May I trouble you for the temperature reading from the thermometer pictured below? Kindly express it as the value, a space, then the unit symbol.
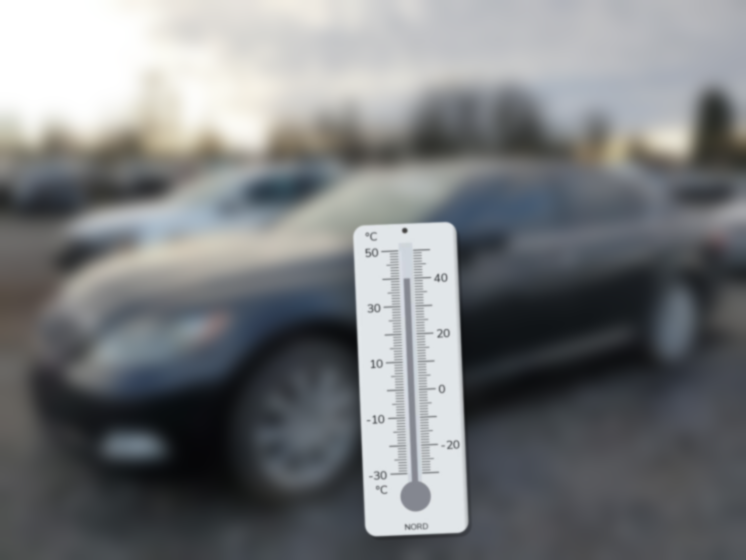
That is 40 °C
